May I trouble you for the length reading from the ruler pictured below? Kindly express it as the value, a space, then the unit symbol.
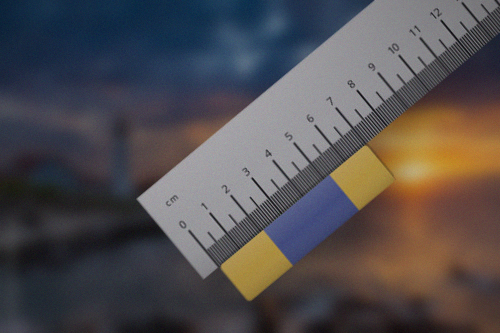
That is 7 cm
